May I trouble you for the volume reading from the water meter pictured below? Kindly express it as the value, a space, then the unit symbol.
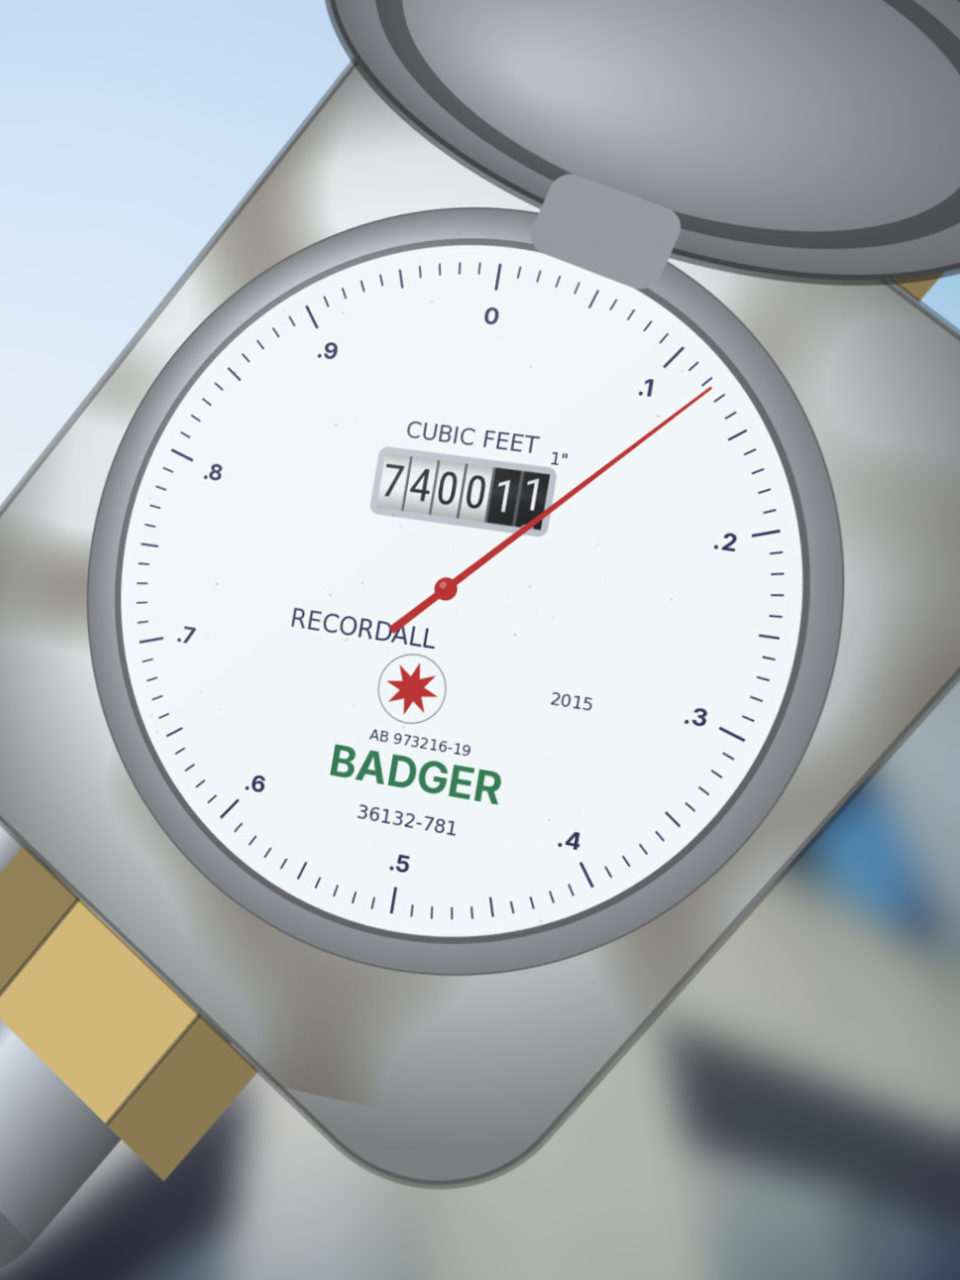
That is 740011.12 ft³
